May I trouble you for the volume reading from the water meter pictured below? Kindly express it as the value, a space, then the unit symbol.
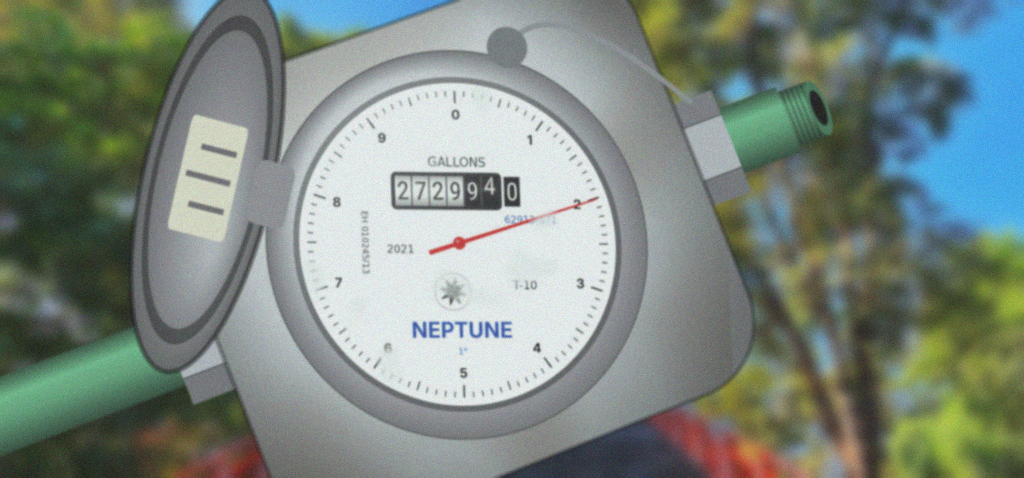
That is 2729942.0 gal
